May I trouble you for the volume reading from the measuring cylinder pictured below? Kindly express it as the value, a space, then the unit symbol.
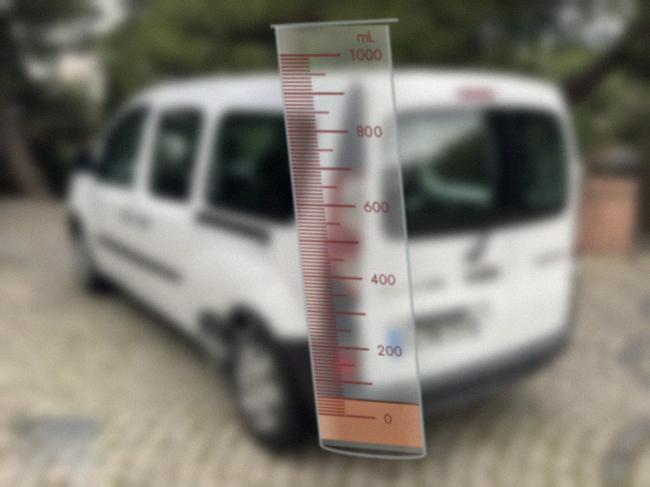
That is 50 mL
